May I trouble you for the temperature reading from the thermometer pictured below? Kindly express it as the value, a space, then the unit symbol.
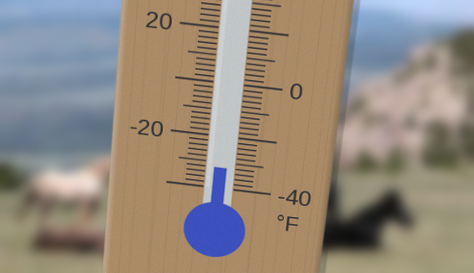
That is -32 °F
